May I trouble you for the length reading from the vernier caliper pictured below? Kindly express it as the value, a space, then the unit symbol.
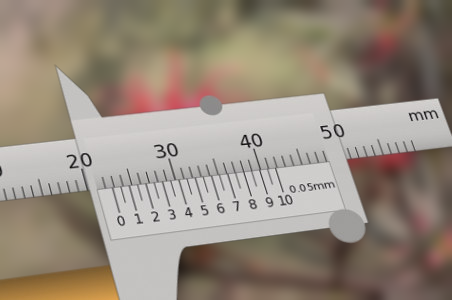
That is 22.8 mm
